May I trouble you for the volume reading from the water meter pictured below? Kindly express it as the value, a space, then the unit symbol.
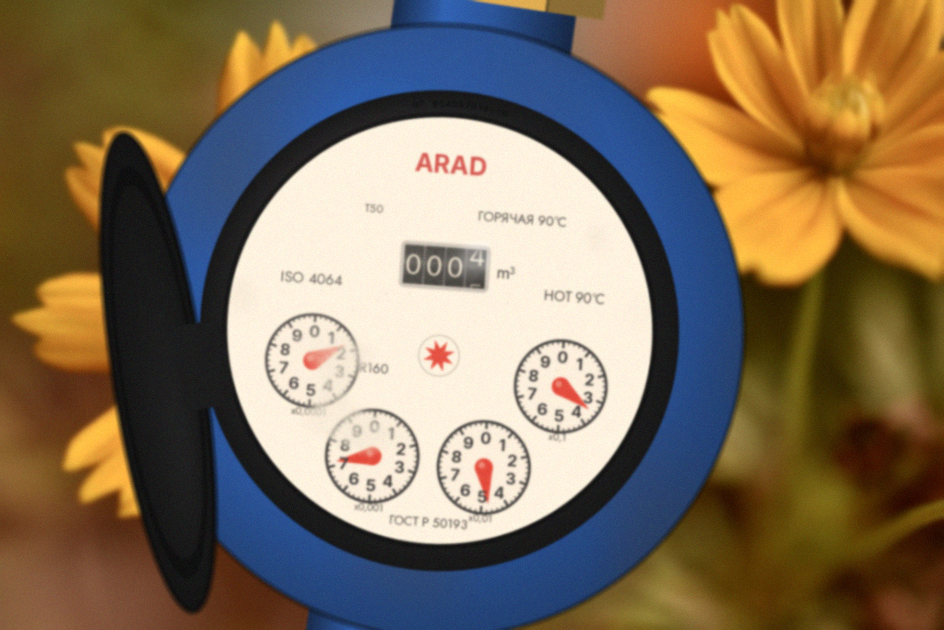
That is 4.3471 m³
